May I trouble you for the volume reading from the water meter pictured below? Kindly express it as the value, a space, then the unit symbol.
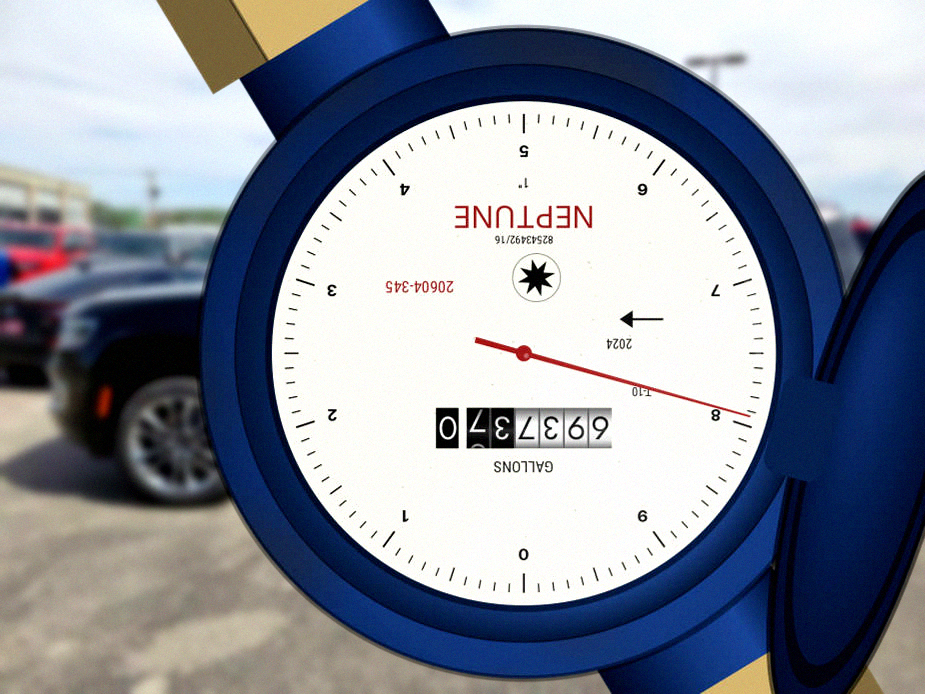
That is 6937367.9 gal
